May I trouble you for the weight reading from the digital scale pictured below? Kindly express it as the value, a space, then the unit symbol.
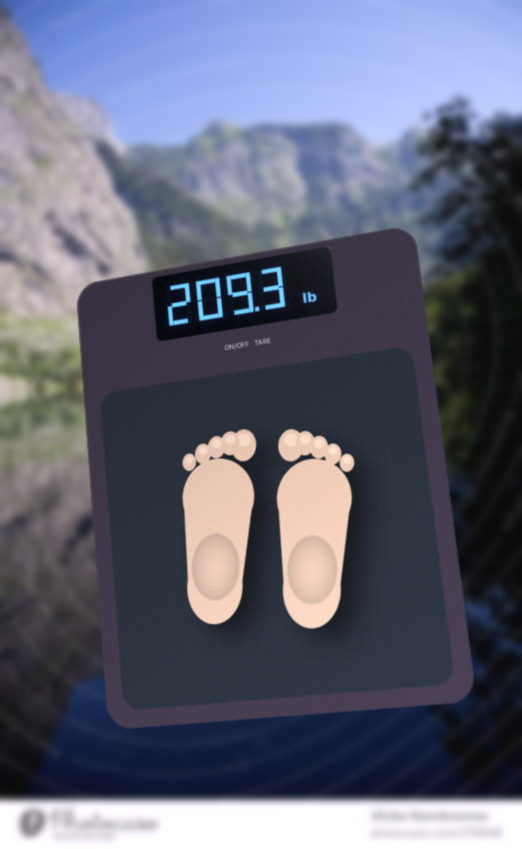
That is 209.3 lb
